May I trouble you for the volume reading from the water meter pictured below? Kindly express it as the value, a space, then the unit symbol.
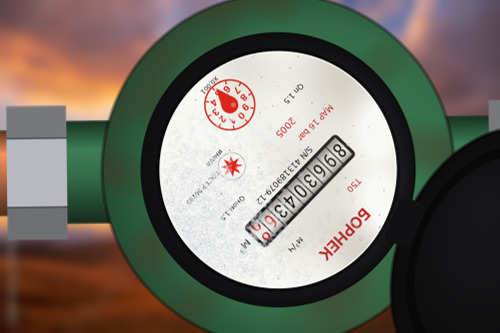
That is 8963043.685 m³
